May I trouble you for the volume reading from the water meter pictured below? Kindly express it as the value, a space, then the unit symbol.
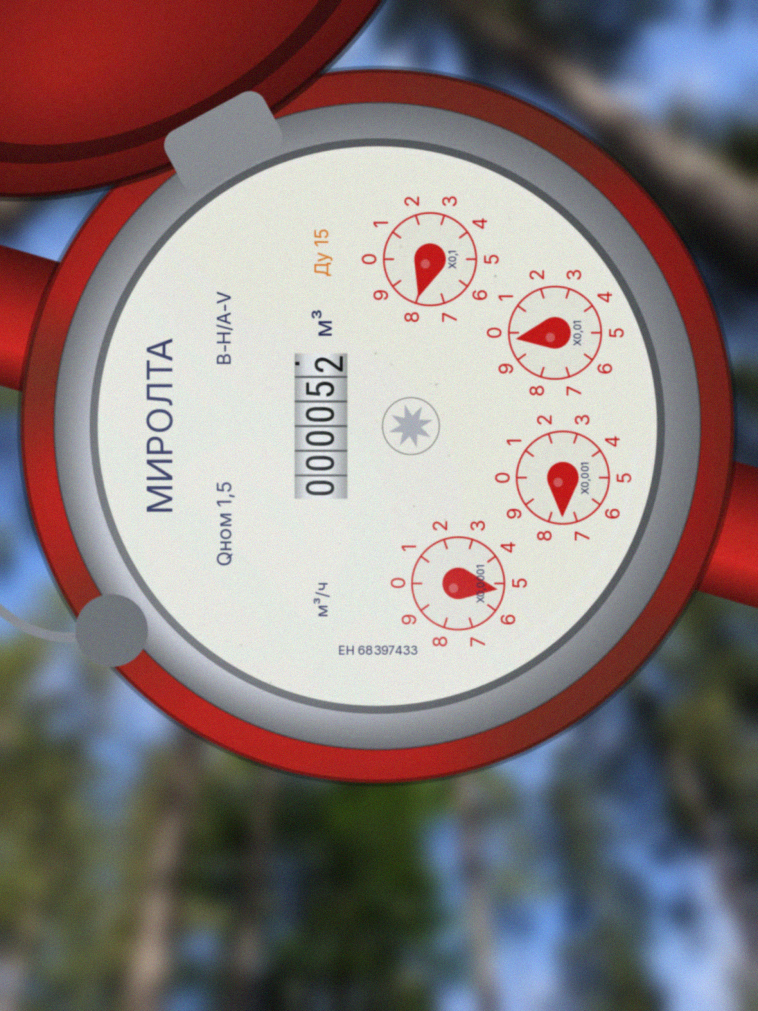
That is 51.7975 m³
